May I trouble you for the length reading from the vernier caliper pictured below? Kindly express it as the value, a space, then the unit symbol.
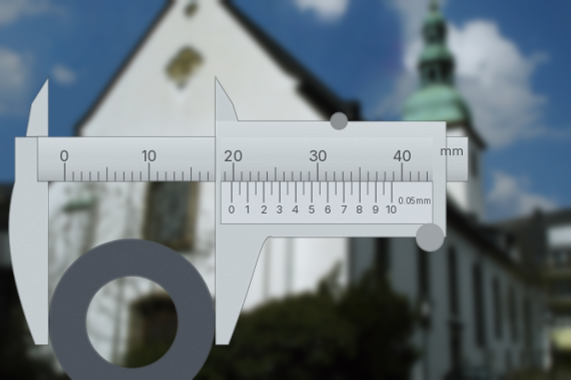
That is 19.8 mm
